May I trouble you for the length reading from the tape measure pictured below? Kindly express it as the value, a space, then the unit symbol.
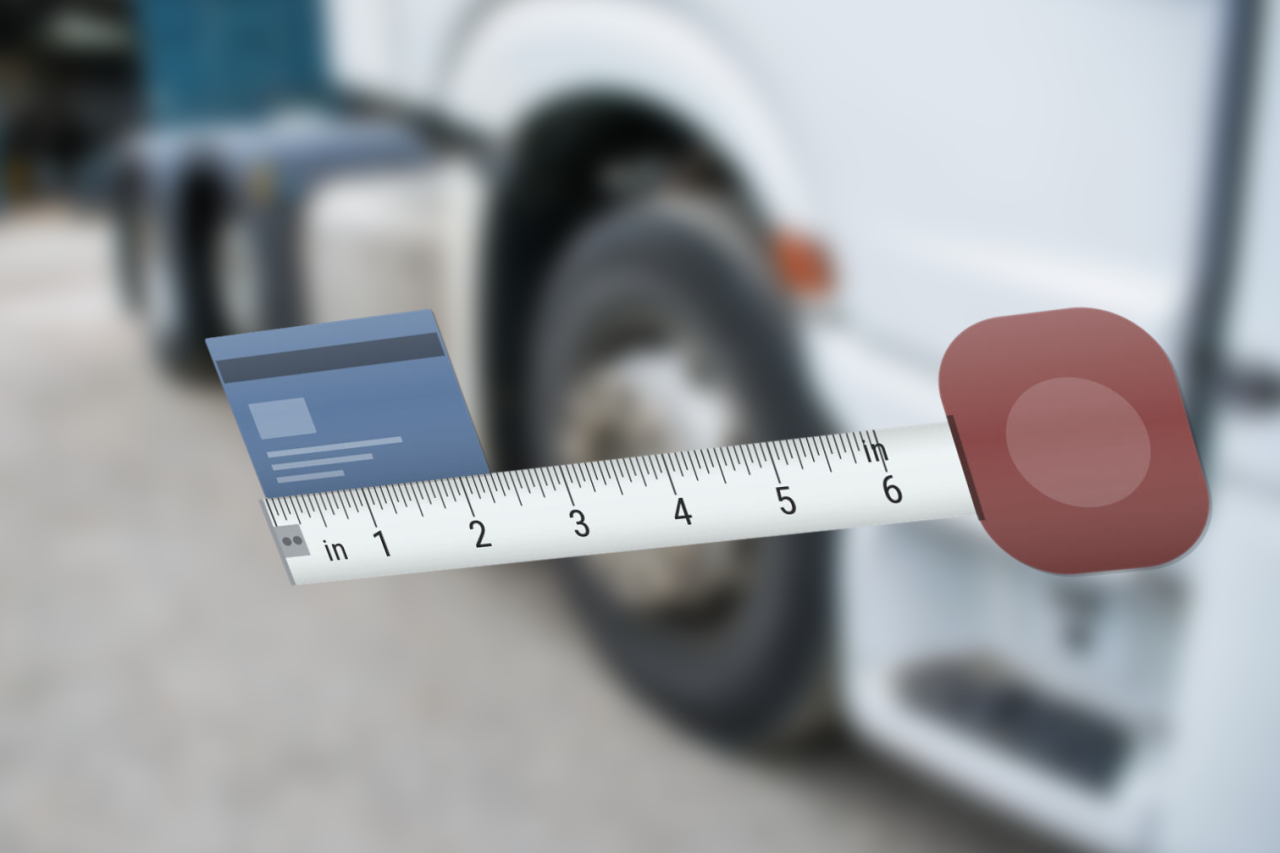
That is 2.3125 in
